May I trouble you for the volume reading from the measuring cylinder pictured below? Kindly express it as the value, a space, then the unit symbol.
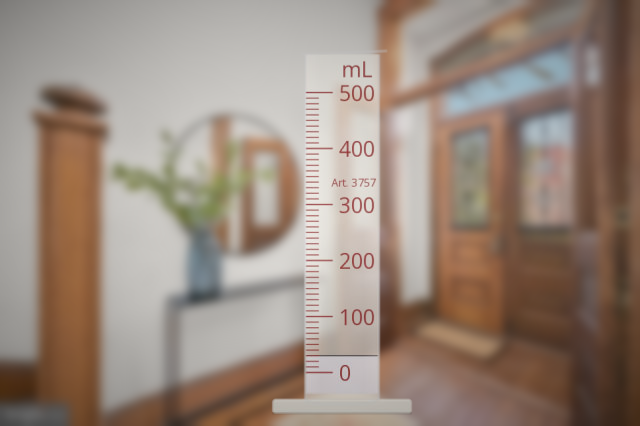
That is 30 mL
